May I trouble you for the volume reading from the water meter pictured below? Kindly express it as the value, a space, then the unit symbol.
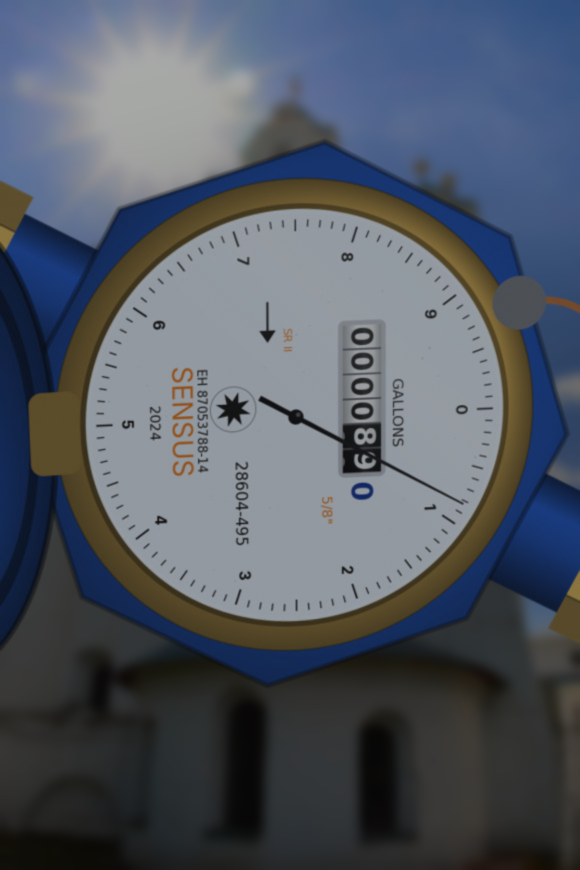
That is 890.8 gal
